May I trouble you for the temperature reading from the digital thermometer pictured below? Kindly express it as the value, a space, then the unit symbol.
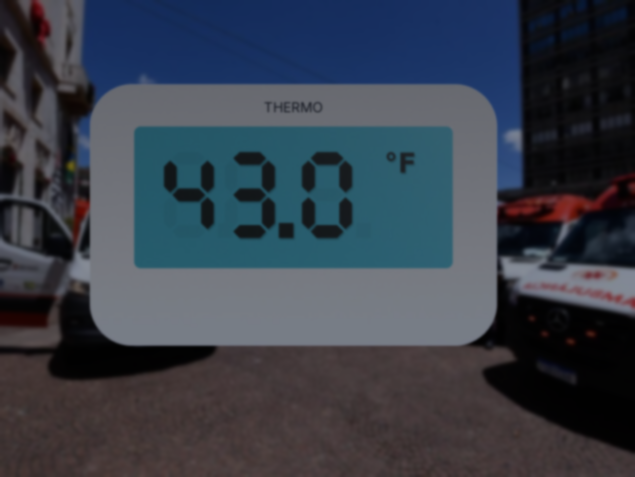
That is 43.0 °F
